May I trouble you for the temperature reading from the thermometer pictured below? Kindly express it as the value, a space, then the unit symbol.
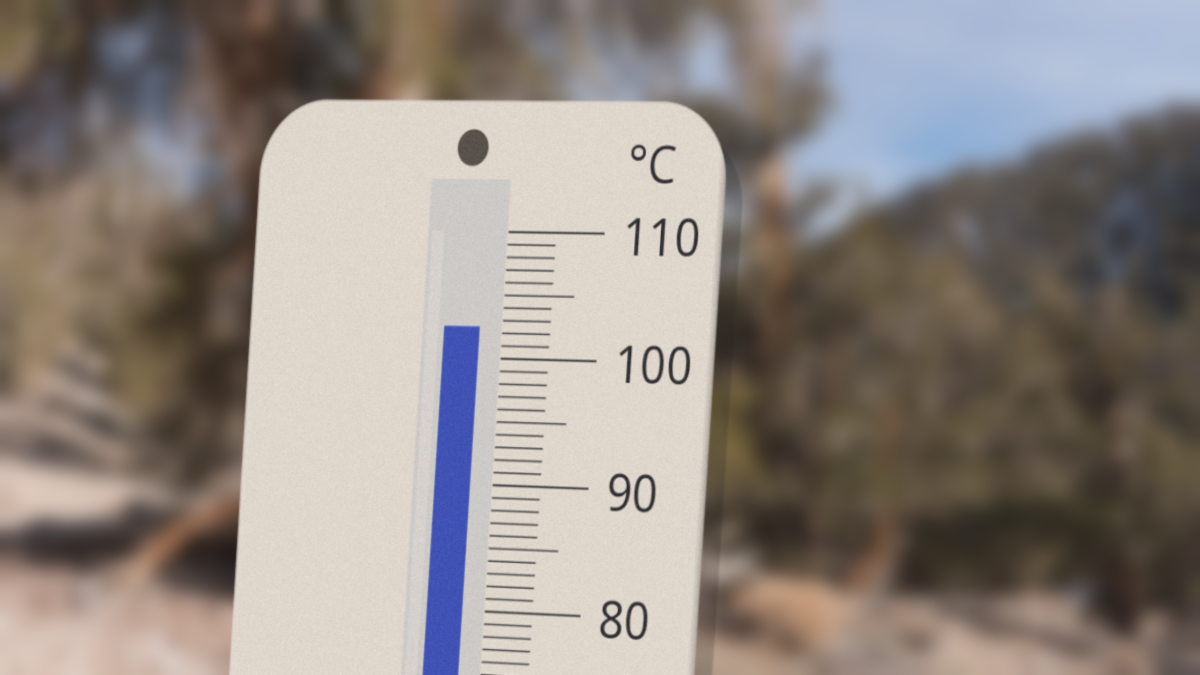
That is 102.5 °C
